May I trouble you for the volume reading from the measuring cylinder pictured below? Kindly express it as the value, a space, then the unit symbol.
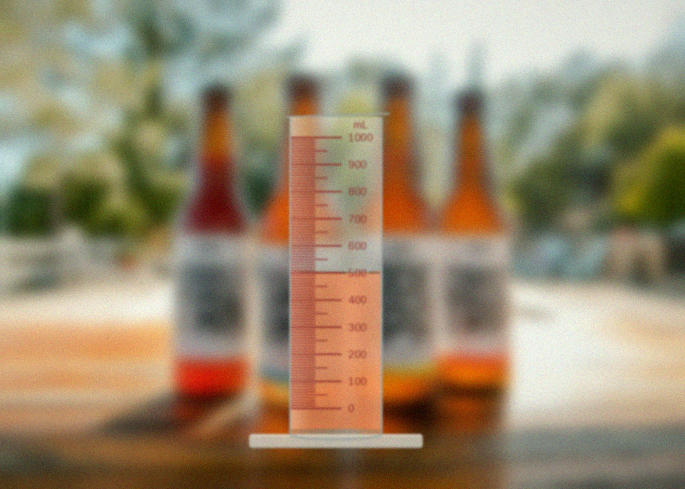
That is 500 mL
